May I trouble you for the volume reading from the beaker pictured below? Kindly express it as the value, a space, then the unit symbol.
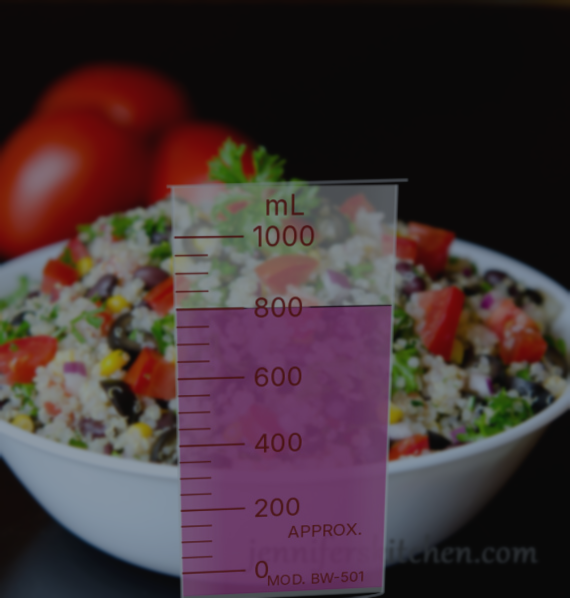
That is 800 mL
